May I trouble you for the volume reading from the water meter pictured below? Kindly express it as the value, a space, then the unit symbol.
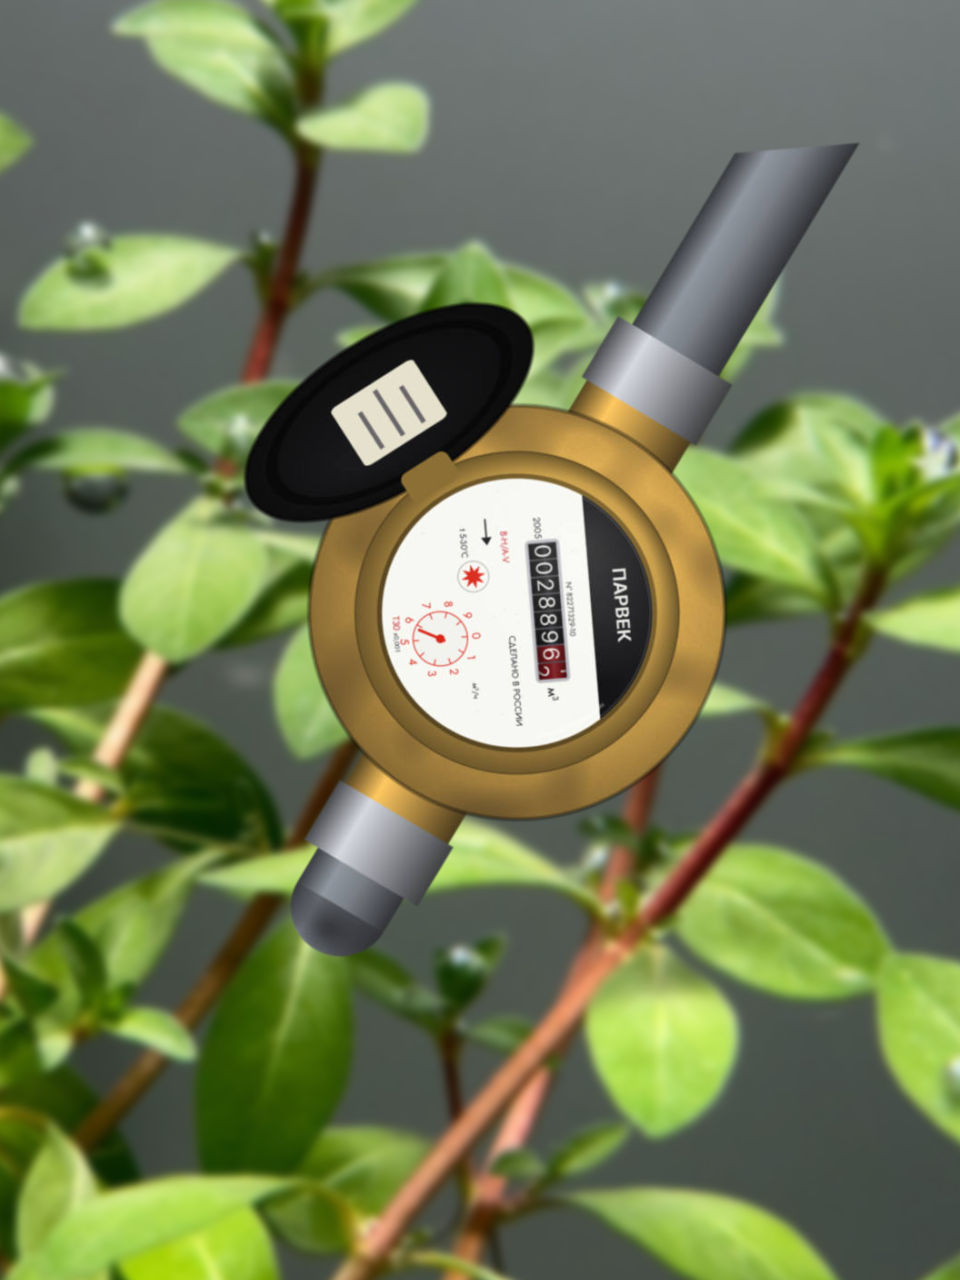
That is 2889.615 m³
